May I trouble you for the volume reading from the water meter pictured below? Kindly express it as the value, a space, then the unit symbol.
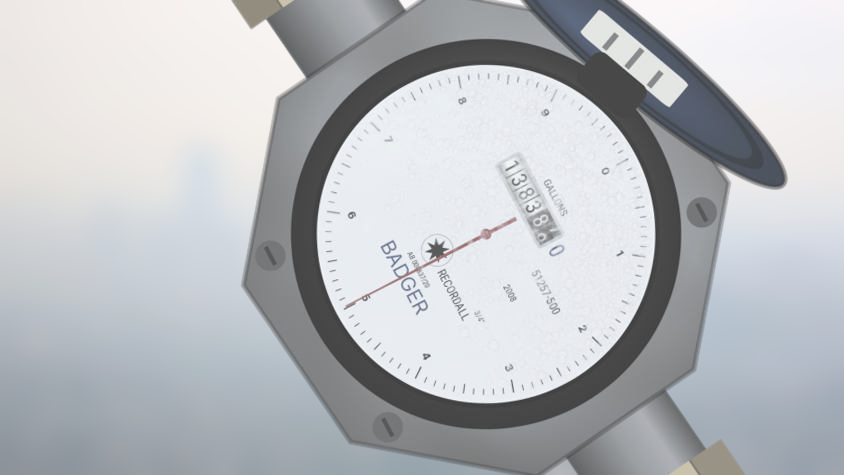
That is 1383875.0 gal
